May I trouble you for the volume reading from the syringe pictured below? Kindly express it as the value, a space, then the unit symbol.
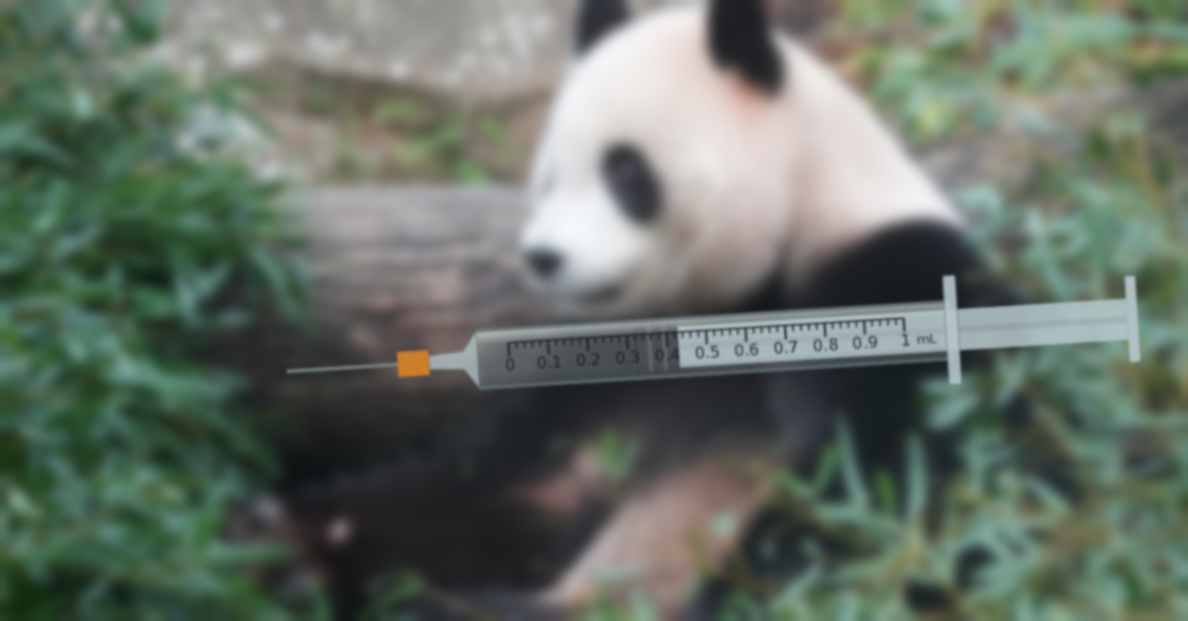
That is 0.32 mL
